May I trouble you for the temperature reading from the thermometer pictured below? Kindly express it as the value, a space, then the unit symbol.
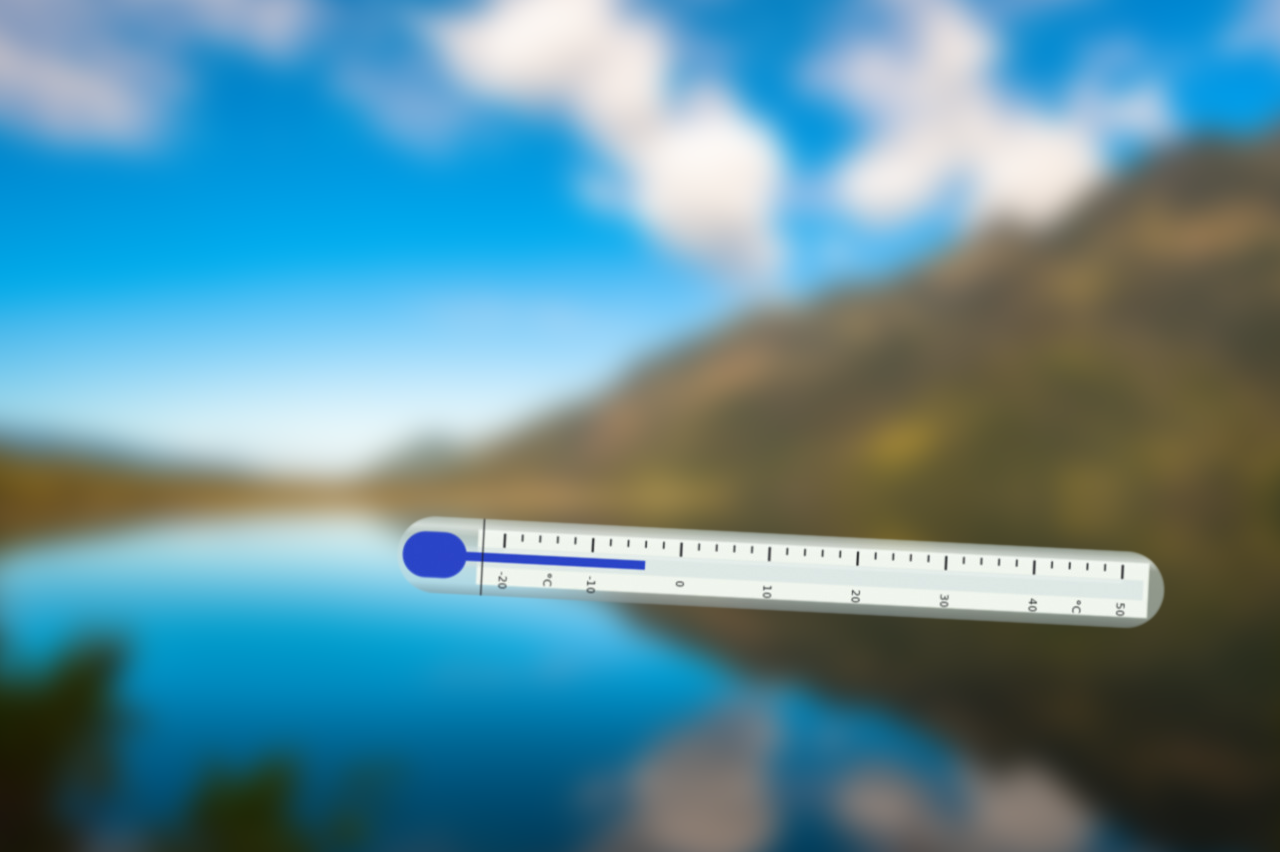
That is -4 °C
